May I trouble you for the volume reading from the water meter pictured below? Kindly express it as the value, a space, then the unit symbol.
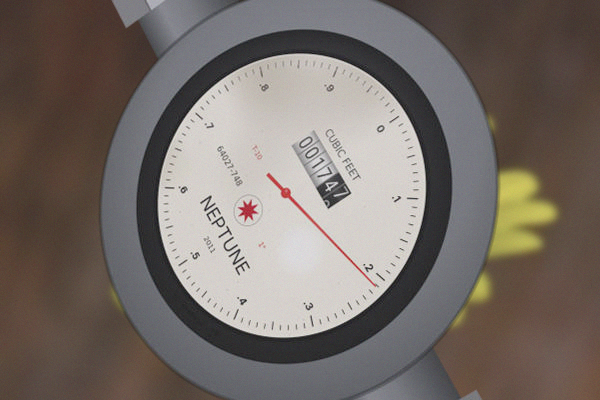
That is 1747.21 ft³
